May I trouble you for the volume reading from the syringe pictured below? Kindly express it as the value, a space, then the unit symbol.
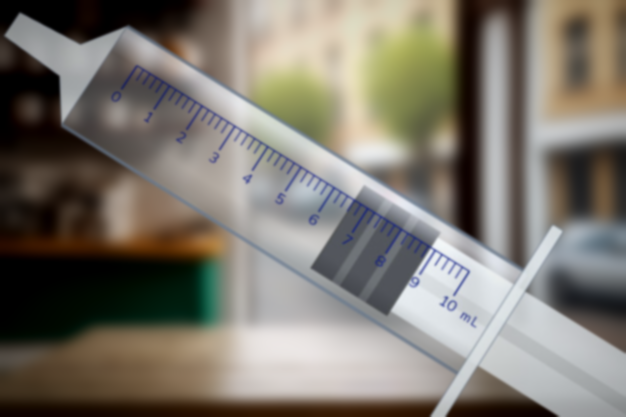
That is 6.6 mL
